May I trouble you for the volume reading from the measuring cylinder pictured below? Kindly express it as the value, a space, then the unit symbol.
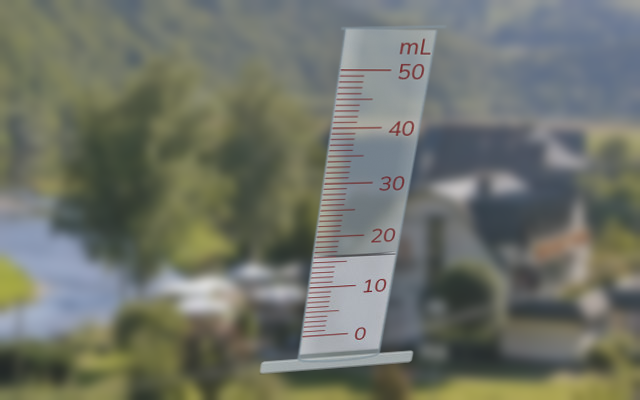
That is 16 mL
